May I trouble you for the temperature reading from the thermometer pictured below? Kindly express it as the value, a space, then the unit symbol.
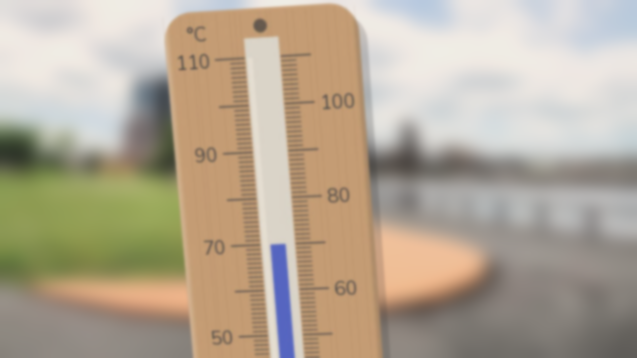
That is 70 °C
